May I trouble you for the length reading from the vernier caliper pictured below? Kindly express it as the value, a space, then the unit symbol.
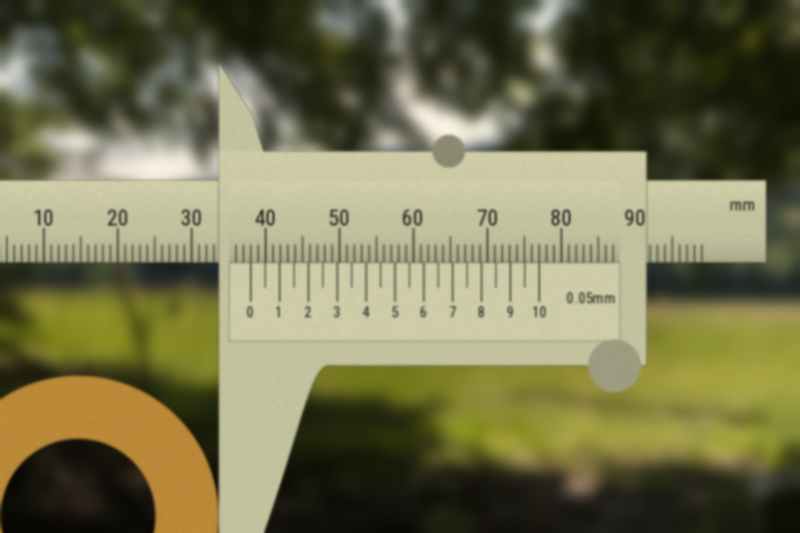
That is 38.0 mm
